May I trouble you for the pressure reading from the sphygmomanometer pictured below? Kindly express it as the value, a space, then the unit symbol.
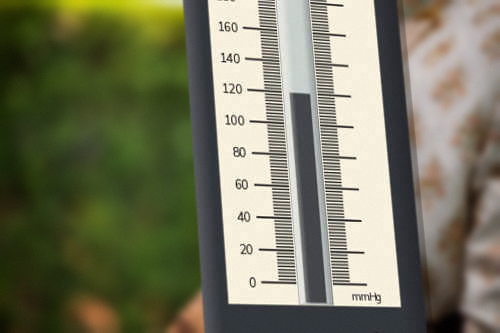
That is 120 mmHg
